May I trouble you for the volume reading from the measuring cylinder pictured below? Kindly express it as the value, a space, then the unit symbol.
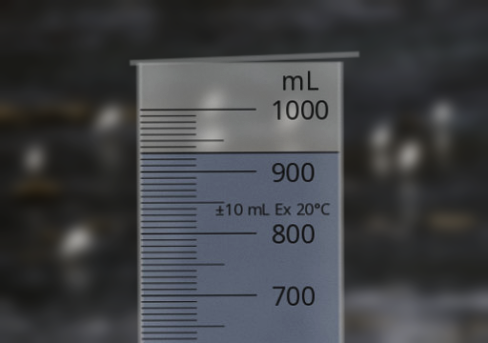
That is 930 mL
